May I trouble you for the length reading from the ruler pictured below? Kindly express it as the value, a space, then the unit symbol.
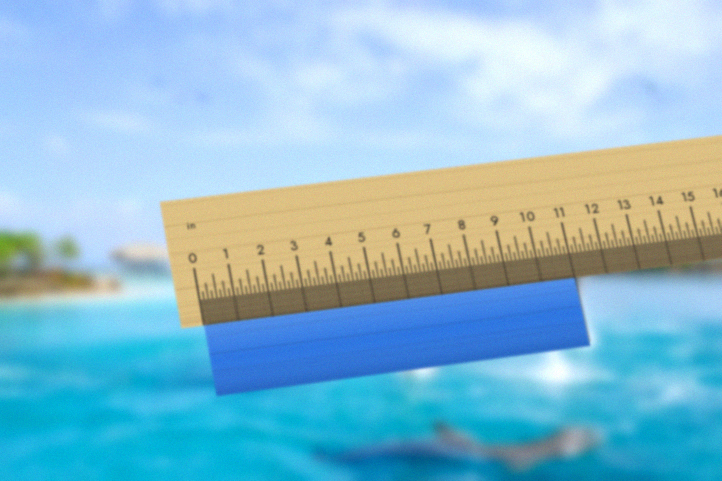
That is 11 in
